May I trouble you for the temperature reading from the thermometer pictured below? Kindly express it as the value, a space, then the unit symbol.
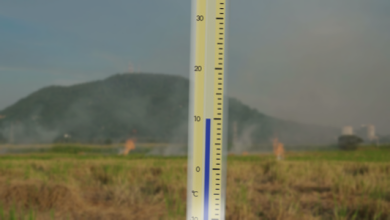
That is 10 °C
